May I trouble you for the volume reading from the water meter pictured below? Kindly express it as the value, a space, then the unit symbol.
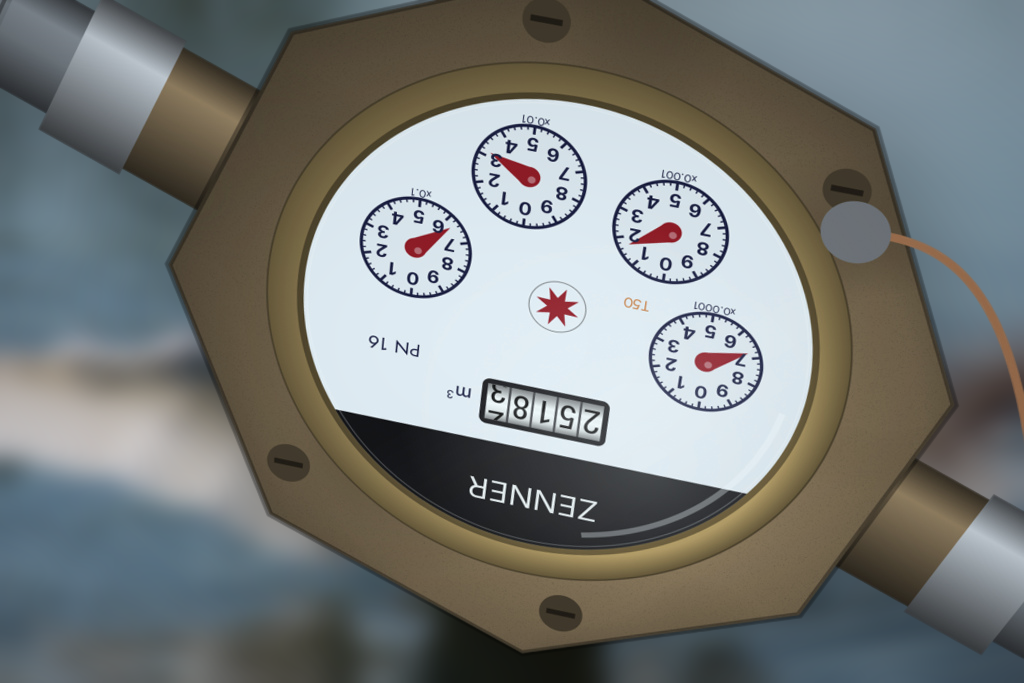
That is 25182.6316 m³
